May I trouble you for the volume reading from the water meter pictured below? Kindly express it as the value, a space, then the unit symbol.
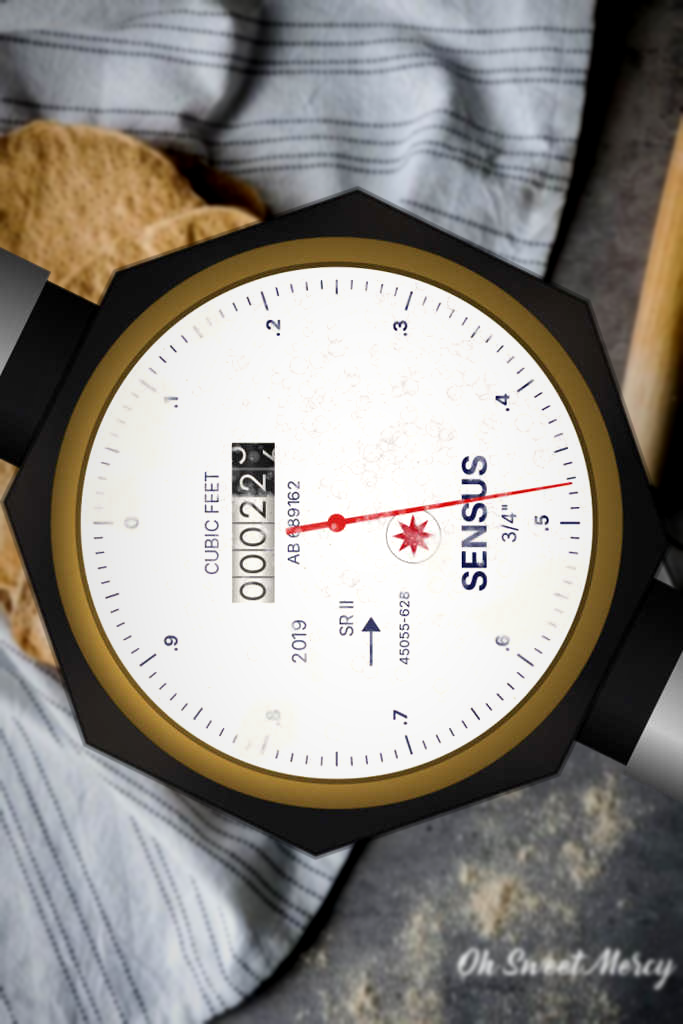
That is 225.47 ft³
